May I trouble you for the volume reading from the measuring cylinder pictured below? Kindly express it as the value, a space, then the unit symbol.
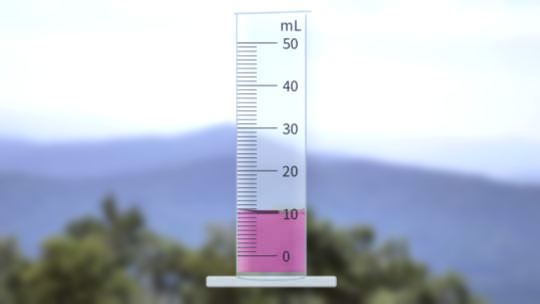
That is 10 mL
